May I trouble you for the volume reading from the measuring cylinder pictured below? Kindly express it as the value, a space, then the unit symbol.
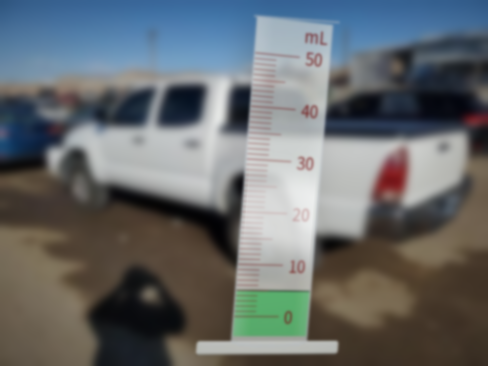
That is 5 mL
